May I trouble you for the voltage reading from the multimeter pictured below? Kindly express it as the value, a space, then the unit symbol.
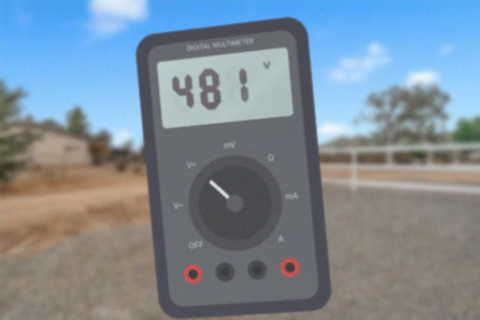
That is 481 V
